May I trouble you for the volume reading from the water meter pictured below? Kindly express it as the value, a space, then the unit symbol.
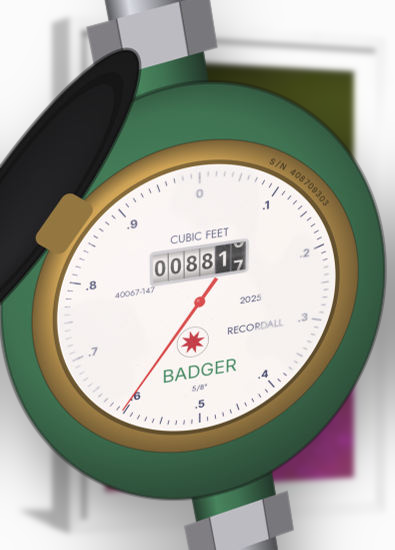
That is 8816.60 ft³
